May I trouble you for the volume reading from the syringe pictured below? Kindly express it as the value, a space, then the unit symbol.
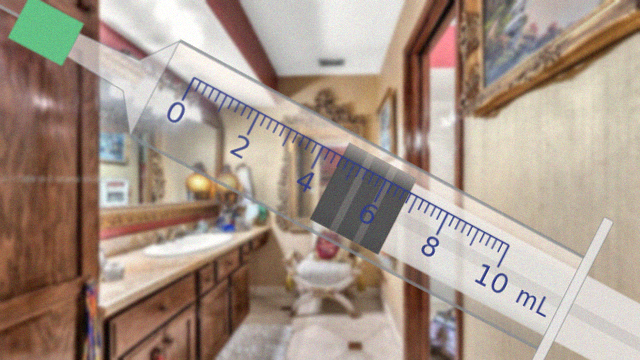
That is 4.6 mL
